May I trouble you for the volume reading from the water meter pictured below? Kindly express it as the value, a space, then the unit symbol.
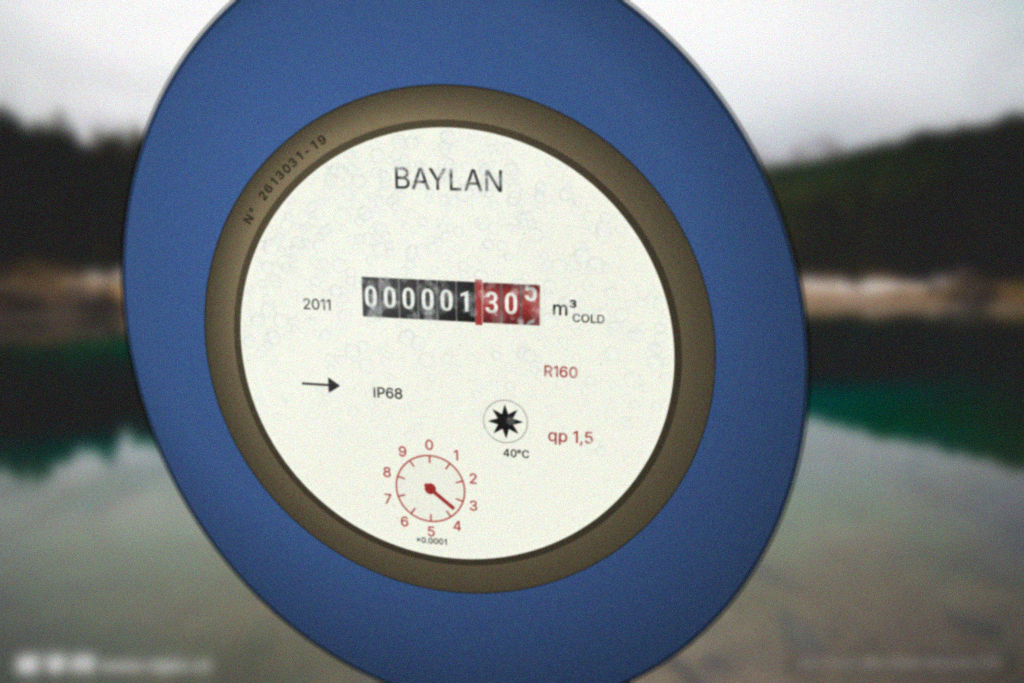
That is 1.3053 m³
